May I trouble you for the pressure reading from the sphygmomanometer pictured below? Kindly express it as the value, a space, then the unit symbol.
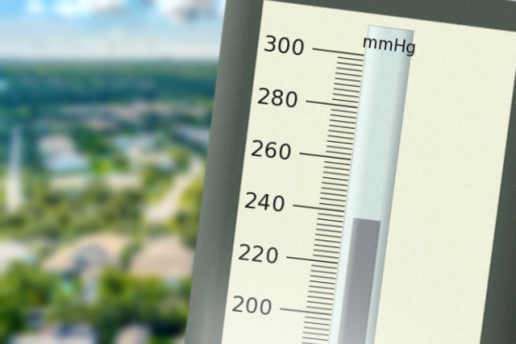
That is 238 mmHg
